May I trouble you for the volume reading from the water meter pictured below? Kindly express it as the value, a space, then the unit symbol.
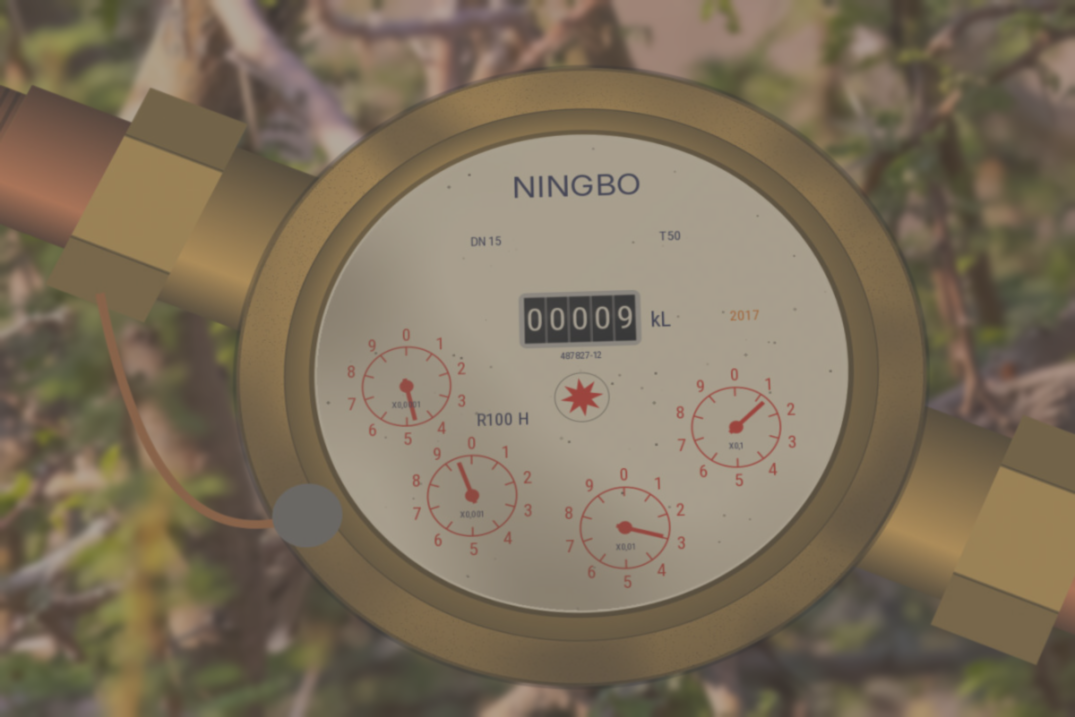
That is 9.1294 kL
